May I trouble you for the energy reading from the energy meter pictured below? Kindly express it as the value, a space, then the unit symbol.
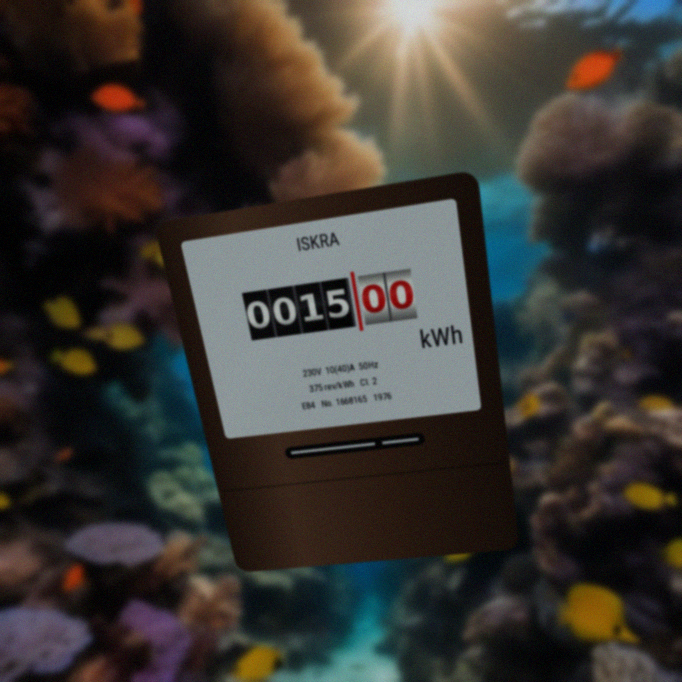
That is 15.00 kWh
